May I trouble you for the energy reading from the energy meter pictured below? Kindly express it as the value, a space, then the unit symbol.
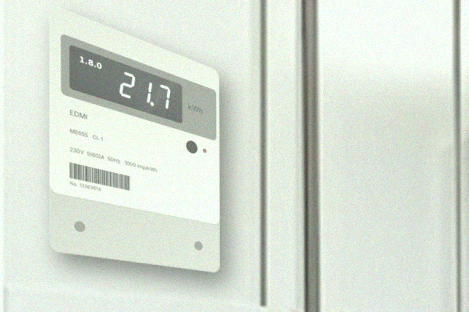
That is 21.7 kWh
